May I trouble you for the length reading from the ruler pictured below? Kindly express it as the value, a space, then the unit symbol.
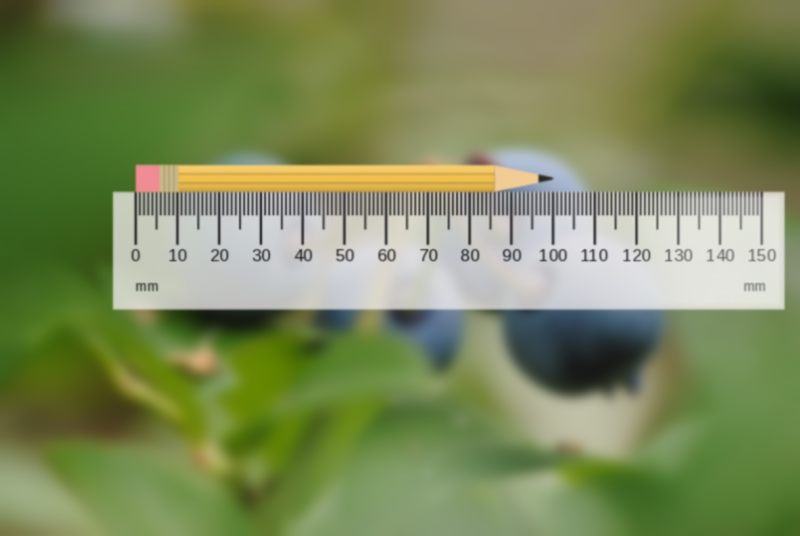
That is 100 mm
